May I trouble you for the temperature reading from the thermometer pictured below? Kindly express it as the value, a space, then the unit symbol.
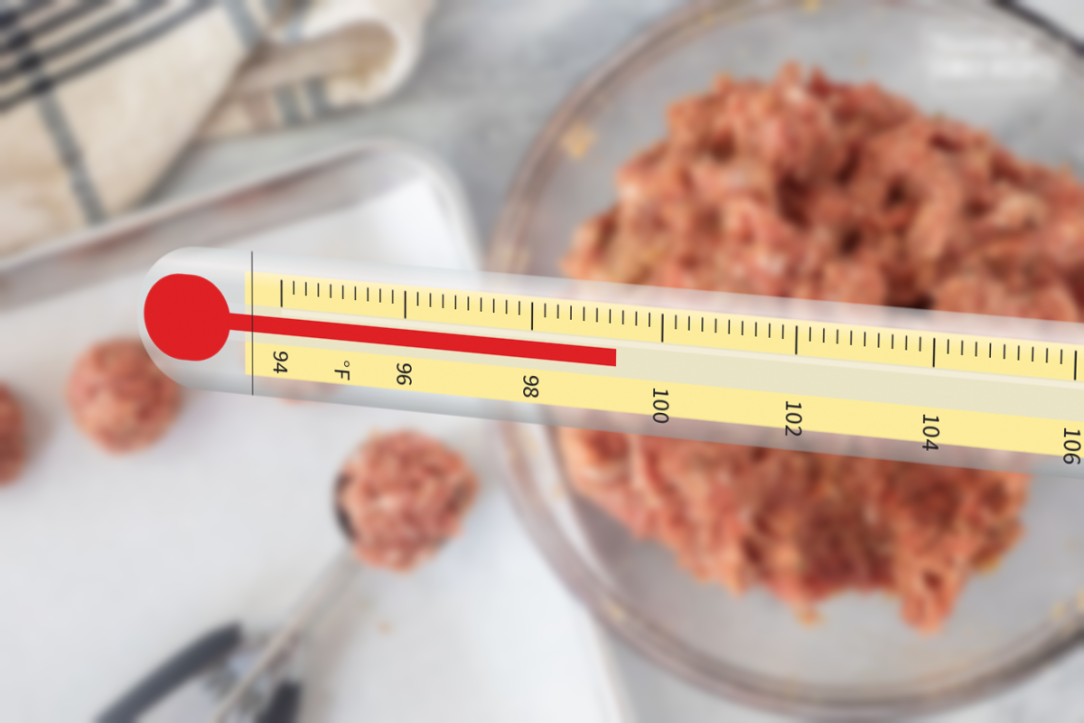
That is 99.3 °F
